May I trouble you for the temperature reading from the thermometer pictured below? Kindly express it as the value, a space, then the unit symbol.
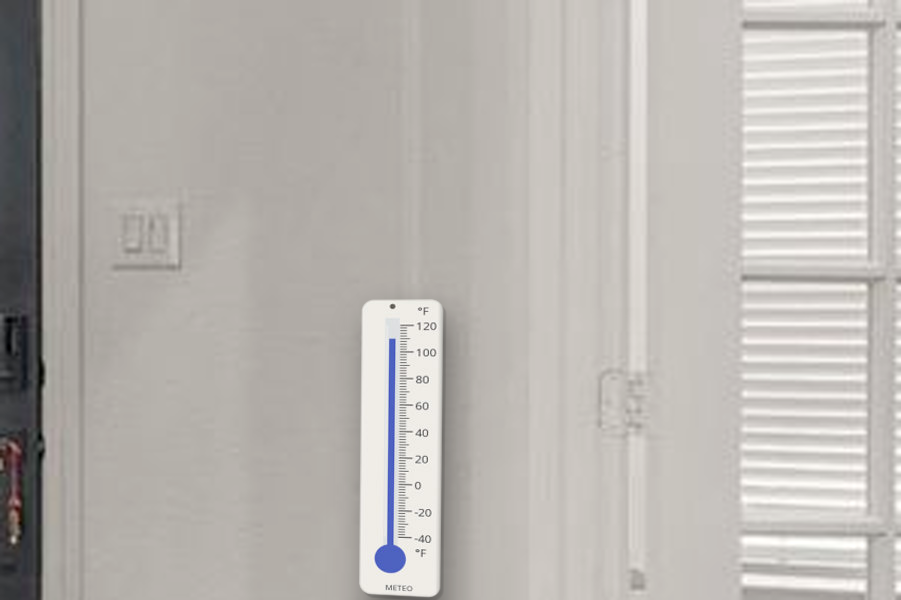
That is 110 °F
